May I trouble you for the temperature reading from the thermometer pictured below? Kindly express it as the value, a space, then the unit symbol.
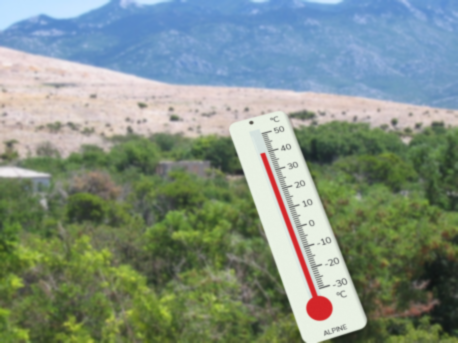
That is 40 °C
